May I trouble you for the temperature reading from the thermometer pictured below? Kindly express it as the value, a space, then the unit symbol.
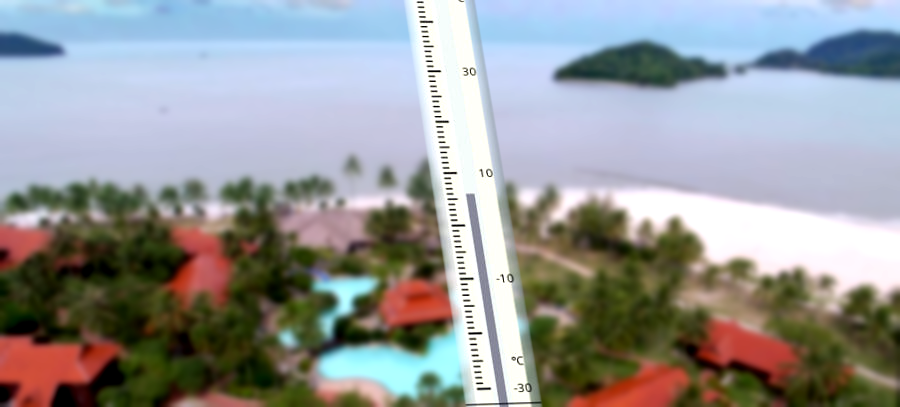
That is 6 °C
